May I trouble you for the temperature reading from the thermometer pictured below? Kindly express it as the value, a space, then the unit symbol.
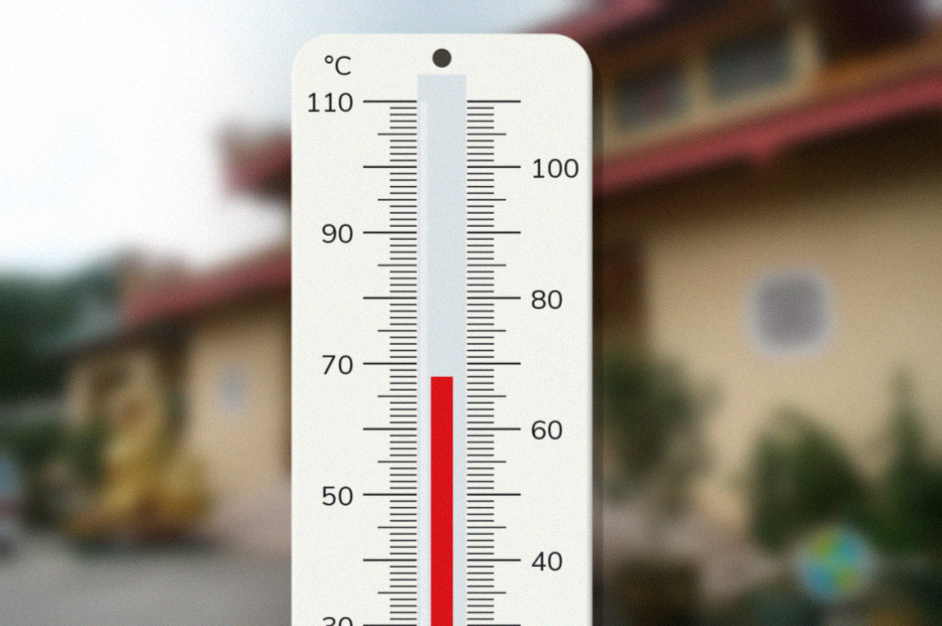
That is 68 °C
